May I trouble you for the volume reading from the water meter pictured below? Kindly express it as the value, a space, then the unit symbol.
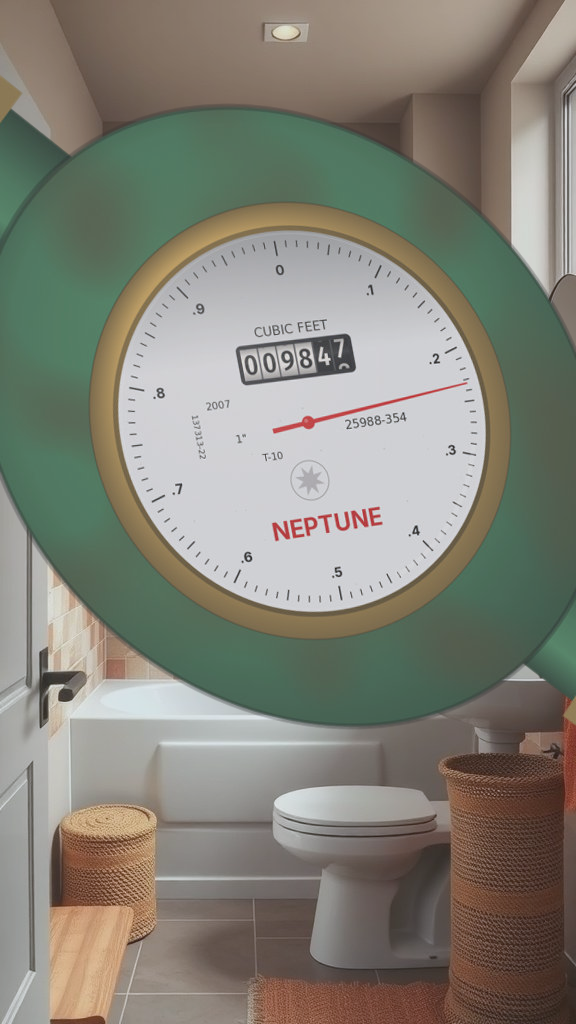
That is 9847.23 ft³
